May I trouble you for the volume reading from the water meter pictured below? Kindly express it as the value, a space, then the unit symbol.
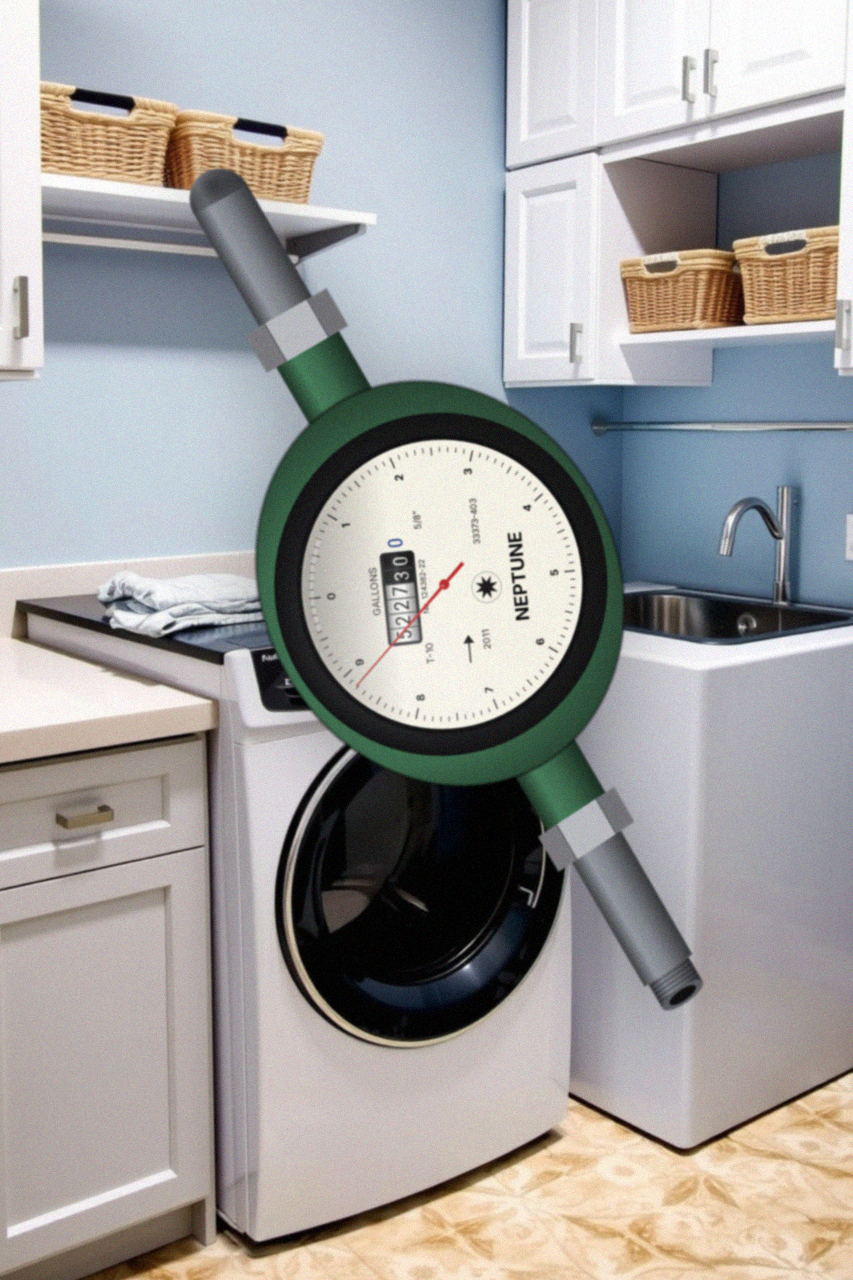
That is 5227298.8 gal
